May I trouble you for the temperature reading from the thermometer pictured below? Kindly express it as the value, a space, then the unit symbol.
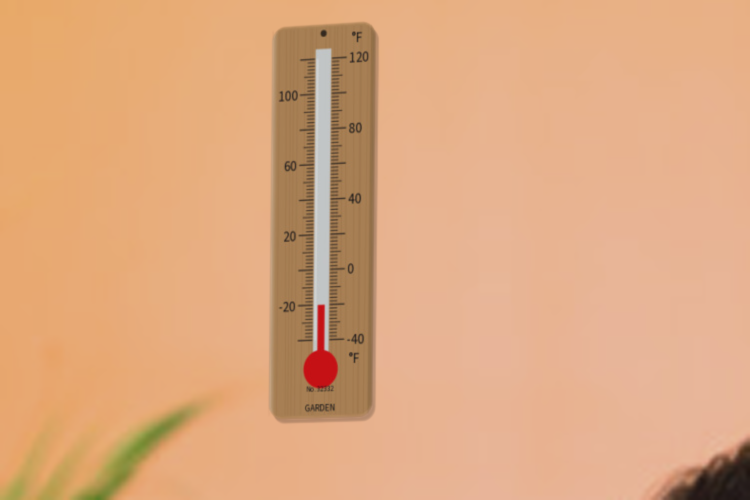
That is -20 °F
